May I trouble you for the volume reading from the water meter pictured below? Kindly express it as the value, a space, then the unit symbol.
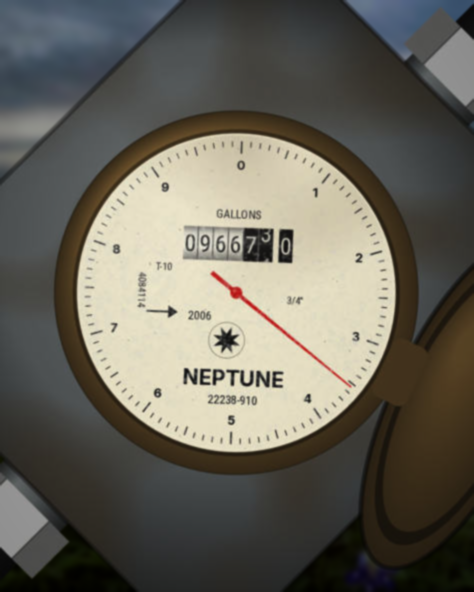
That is 966733.5 gal
